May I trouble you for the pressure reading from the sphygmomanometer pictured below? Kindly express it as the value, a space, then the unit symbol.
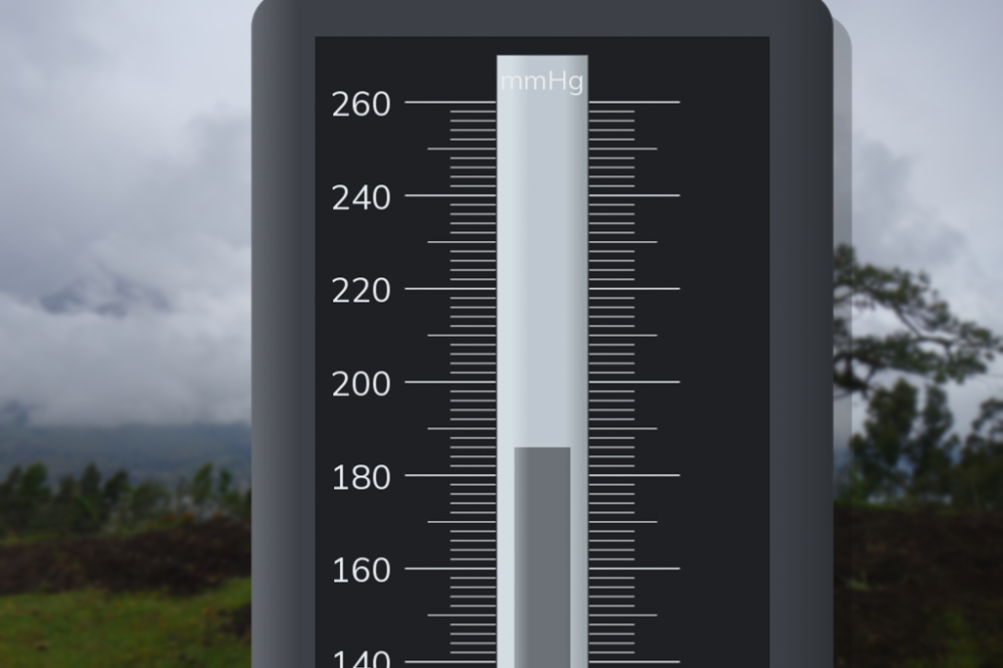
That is 186 mmHg
